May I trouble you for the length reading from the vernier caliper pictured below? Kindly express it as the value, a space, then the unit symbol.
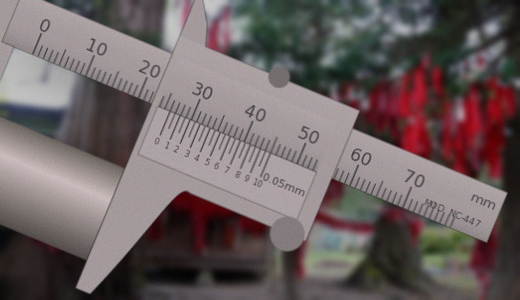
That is 26.0 mm
